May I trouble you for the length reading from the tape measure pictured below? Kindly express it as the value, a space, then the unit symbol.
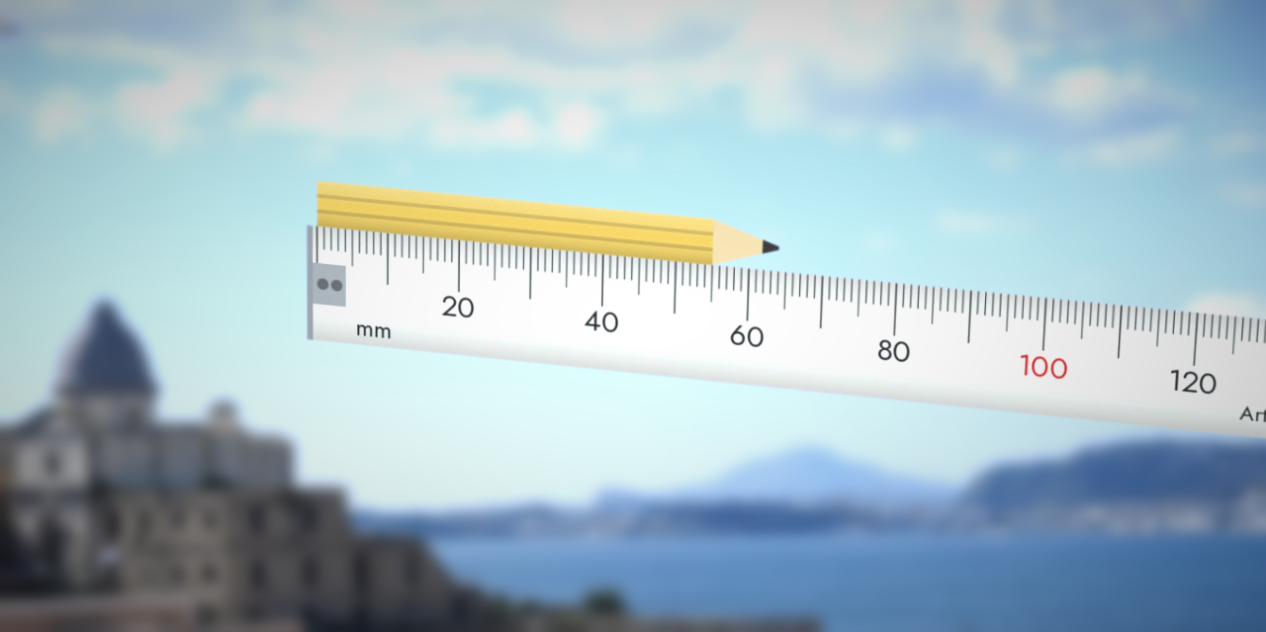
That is 64 mm
